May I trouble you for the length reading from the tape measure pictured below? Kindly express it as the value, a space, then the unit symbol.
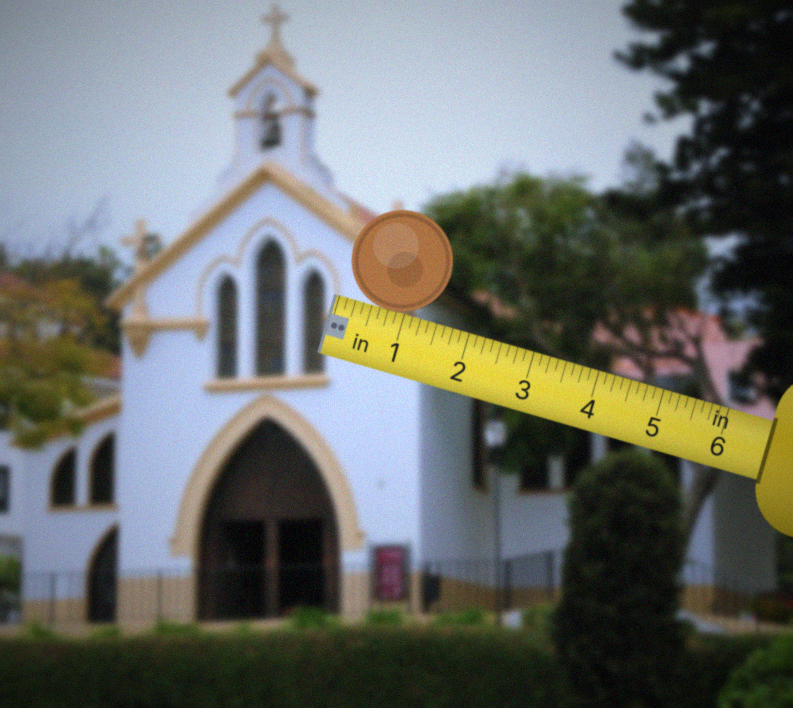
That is 1.5 in
